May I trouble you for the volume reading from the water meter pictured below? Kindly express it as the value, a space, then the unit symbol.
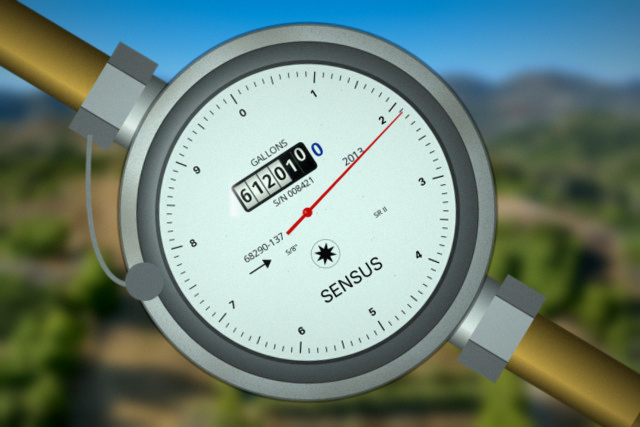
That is 6120102.1 gal
